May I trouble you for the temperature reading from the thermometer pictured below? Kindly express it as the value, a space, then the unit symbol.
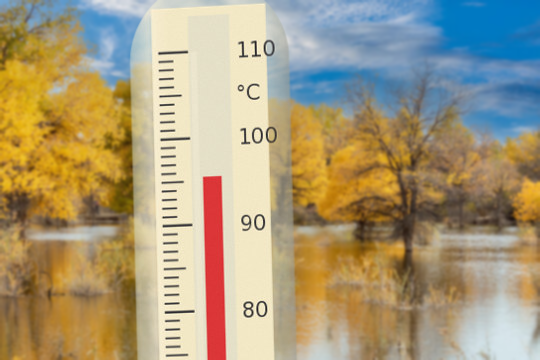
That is 95.5 °C
